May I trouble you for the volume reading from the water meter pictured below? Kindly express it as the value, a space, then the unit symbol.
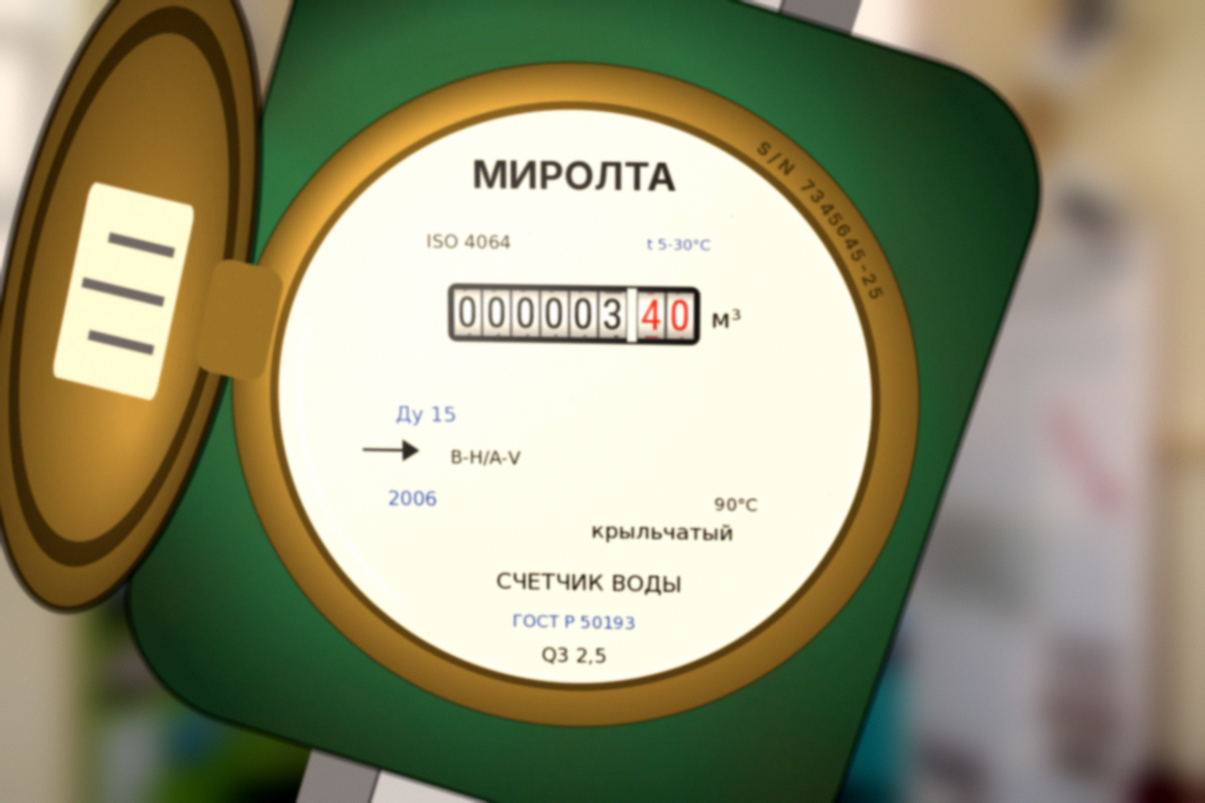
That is 3.40 m³
